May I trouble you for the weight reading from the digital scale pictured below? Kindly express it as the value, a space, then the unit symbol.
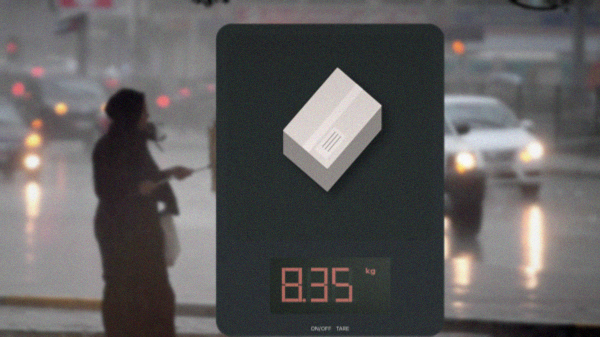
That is 8.35 kg
